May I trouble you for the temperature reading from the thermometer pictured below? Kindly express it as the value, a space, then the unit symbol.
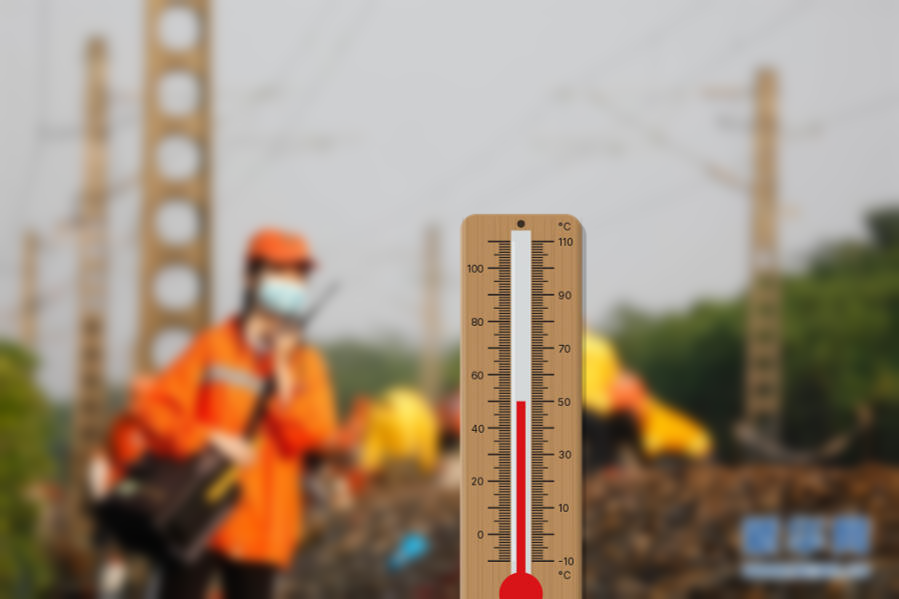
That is 50 °C
